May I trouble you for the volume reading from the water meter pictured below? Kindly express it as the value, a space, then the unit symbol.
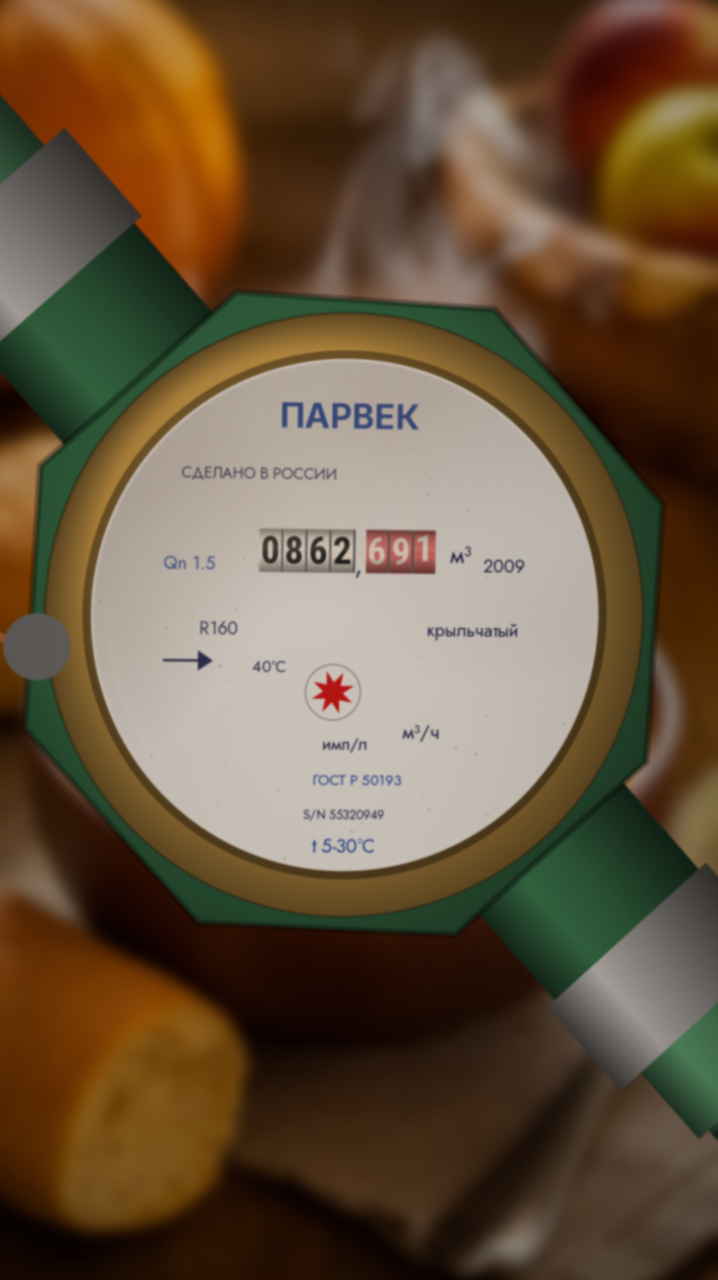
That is 862.691 m³
